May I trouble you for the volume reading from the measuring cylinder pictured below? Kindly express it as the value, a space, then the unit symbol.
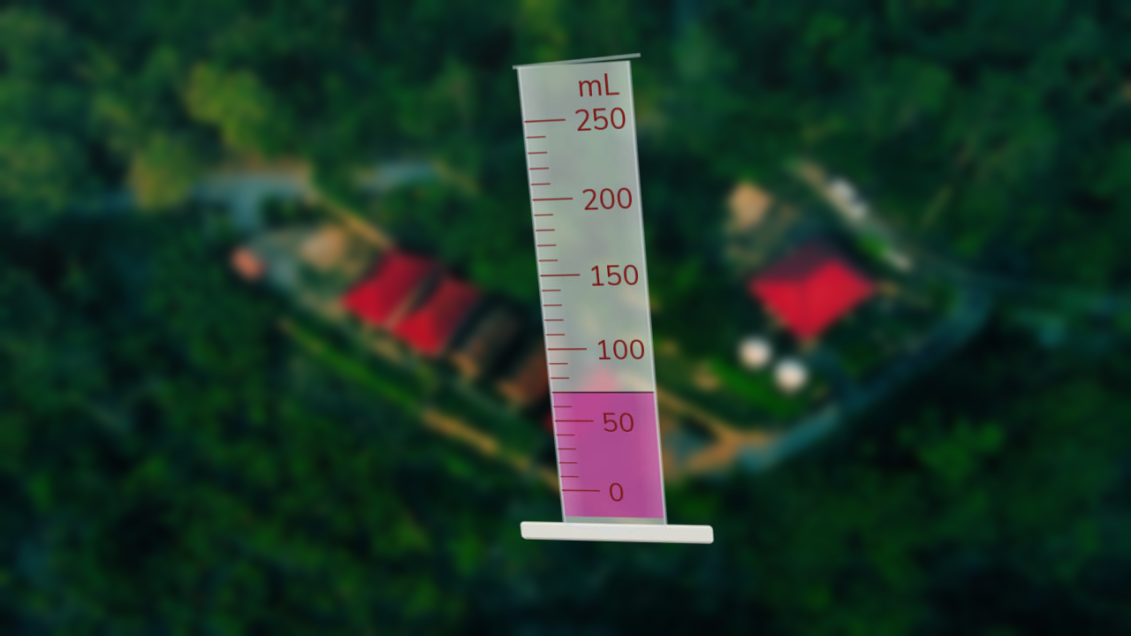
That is 70 mL
